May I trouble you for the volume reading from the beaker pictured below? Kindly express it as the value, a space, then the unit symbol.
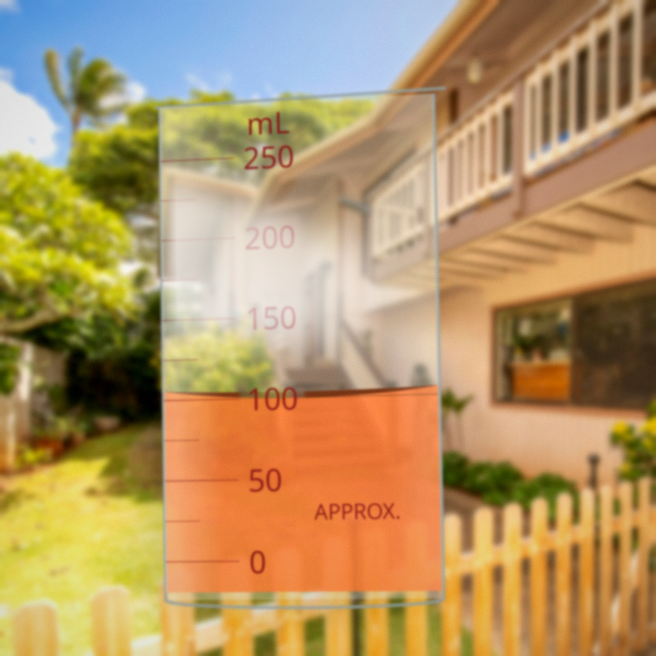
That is 100 mL
